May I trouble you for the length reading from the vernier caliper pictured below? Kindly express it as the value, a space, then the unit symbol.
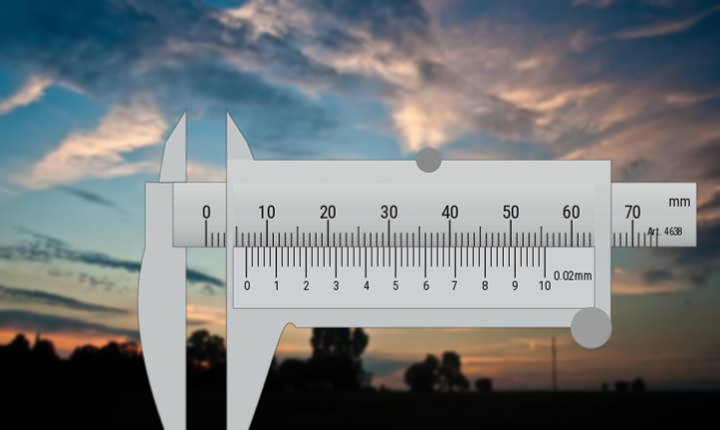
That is 6.6 mm
